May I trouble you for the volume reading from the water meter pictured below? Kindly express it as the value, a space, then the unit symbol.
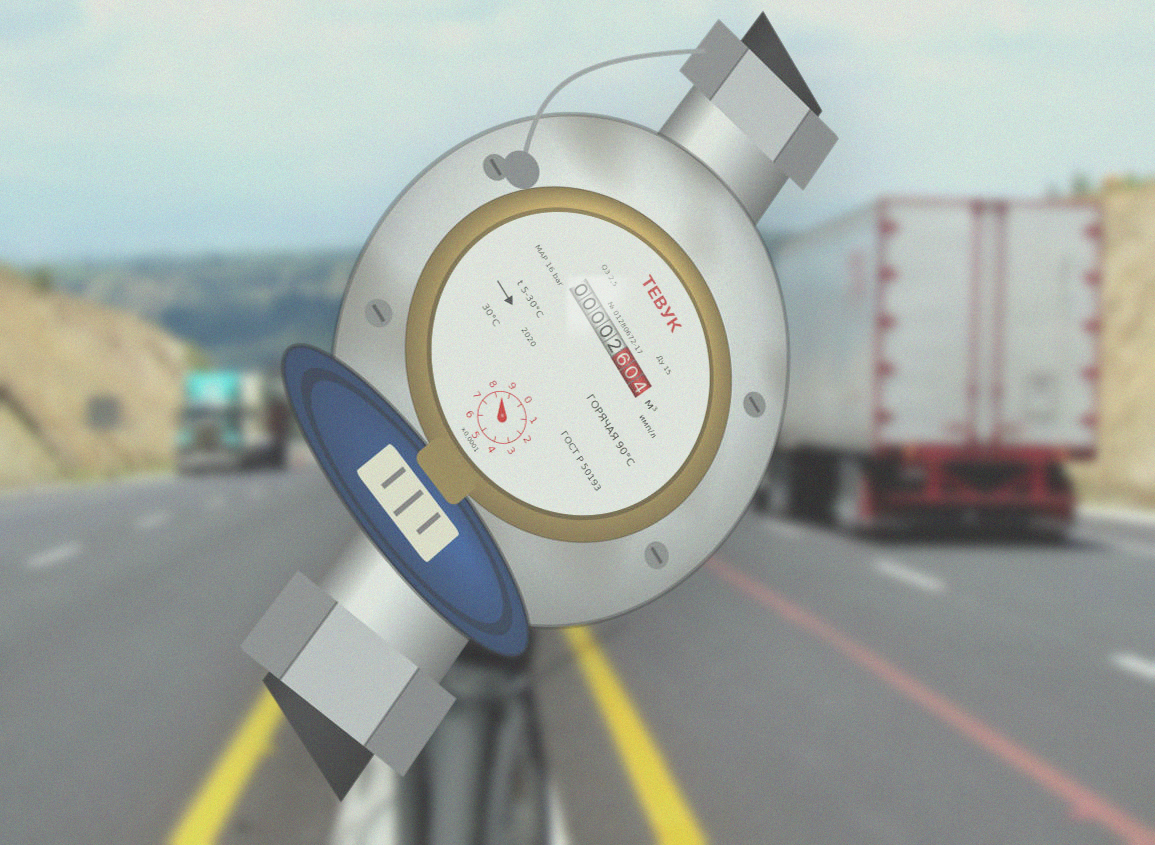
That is 2.6048 m³
